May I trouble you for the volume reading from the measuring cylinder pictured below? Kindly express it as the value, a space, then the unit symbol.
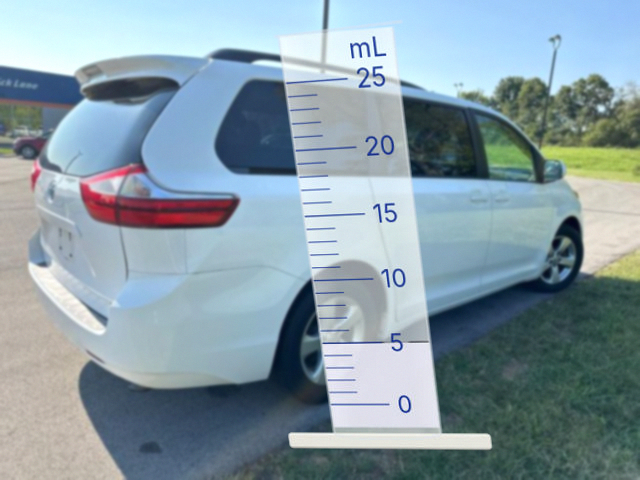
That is 5 mL
